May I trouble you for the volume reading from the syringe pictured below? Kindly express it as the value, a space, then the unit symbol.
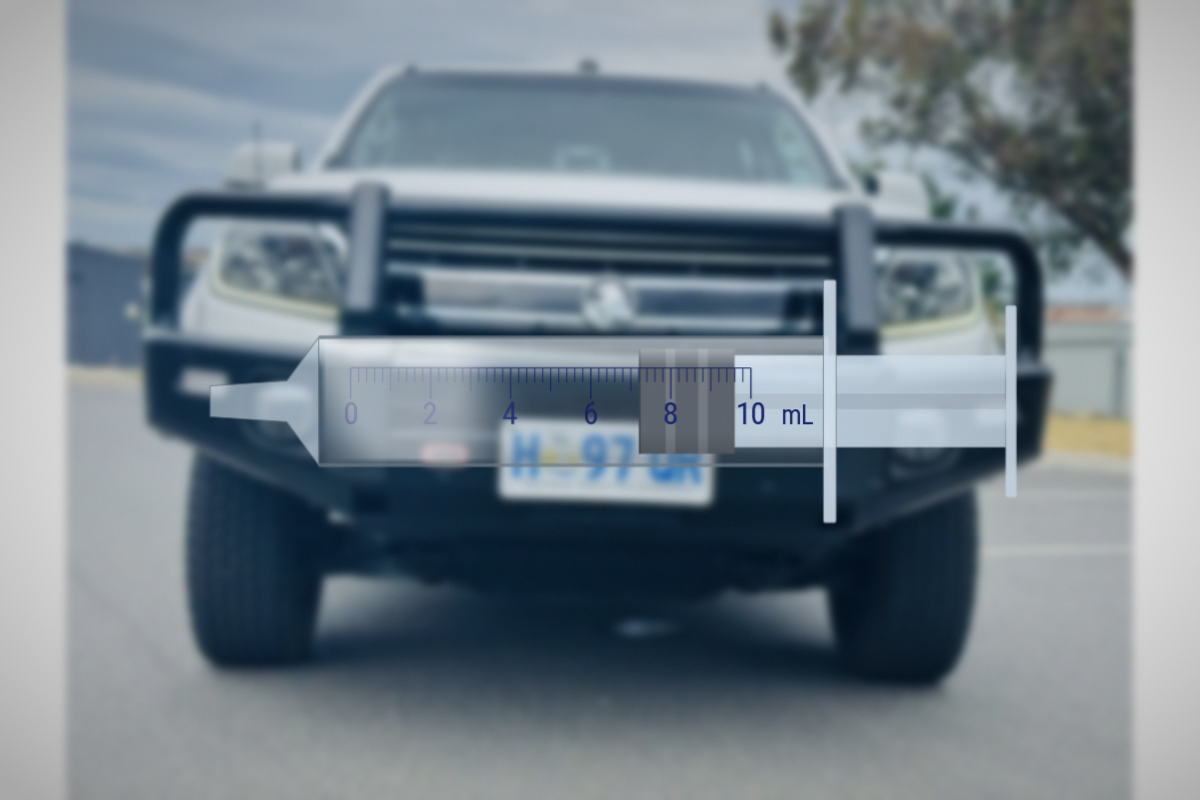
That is 7.2 mL
